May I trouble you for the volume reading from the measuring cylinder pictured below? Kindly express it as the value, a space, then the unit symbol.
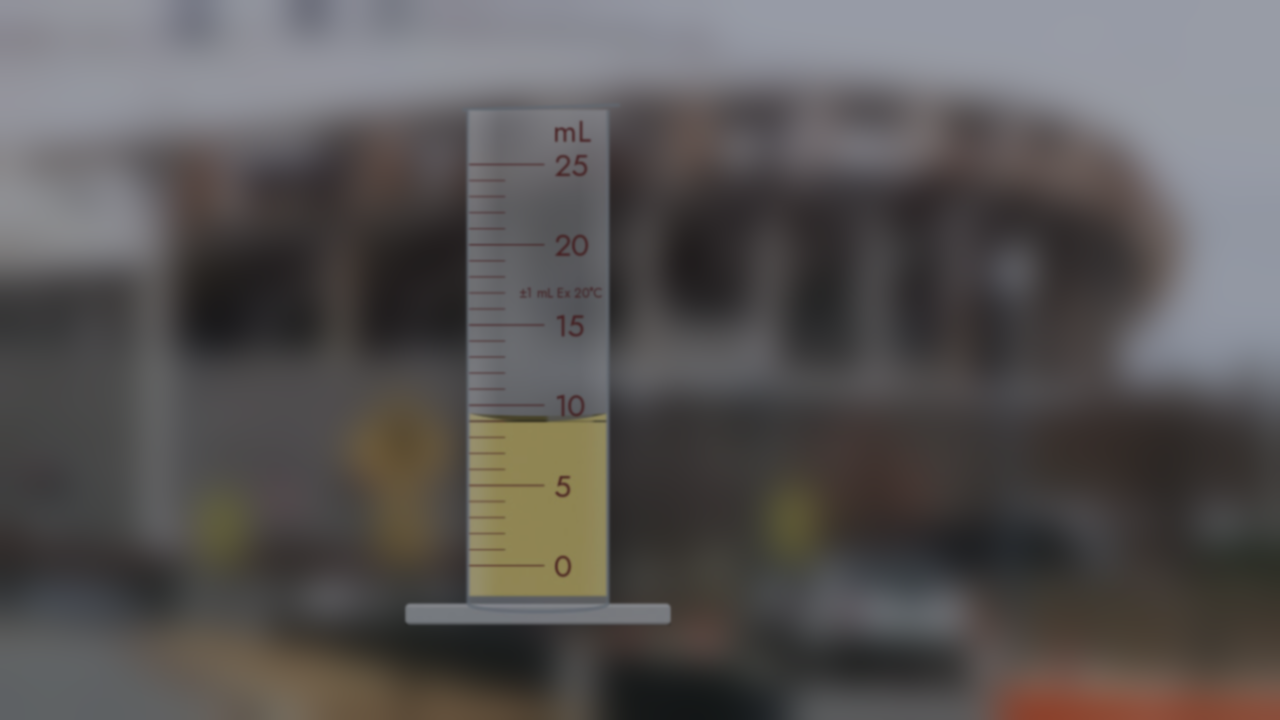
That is 9 mL
